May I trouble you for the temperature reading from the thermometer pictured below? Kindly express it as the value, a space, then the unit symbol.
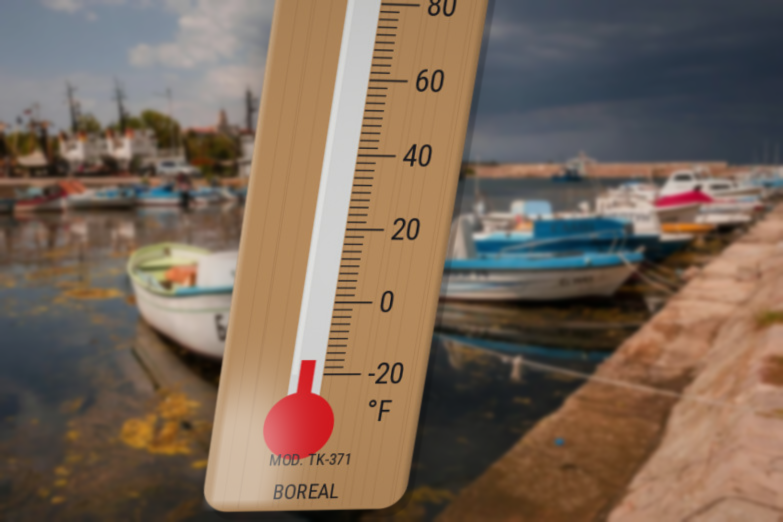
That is -16 °F
